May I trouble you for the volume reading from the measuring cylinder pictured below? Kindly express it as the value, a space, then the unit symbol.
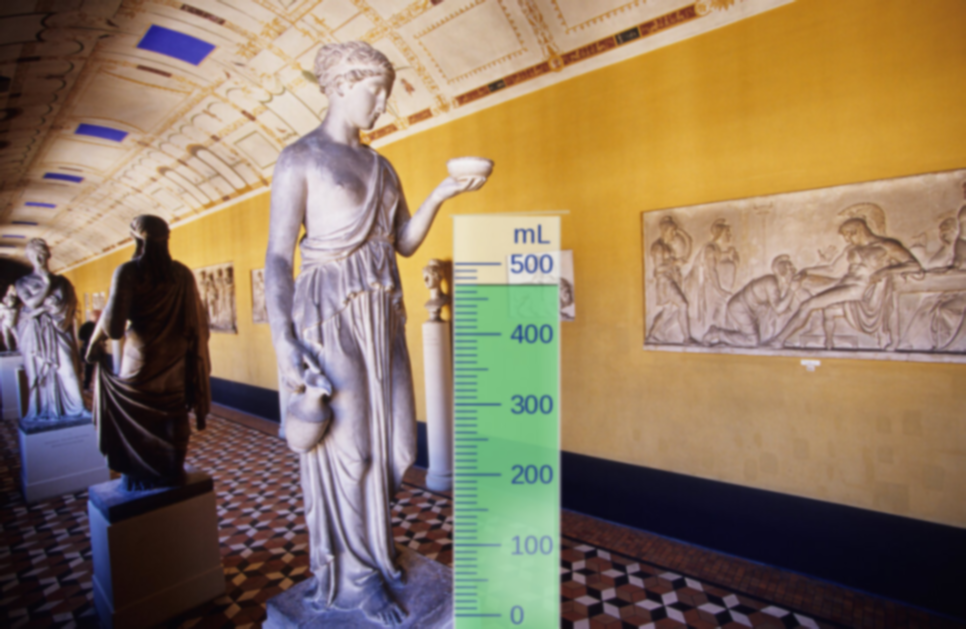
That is 470 mL
